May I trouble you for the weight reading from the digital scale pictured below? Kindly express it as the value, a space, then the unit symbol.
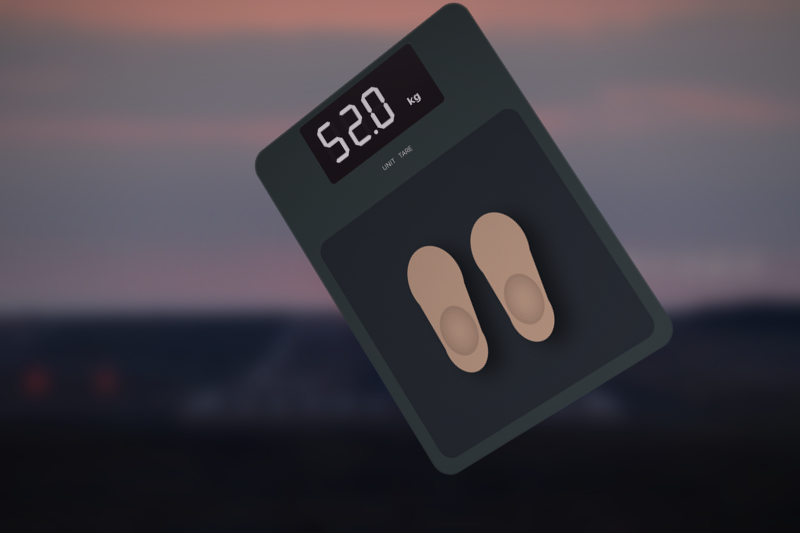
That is 52.0 kg
